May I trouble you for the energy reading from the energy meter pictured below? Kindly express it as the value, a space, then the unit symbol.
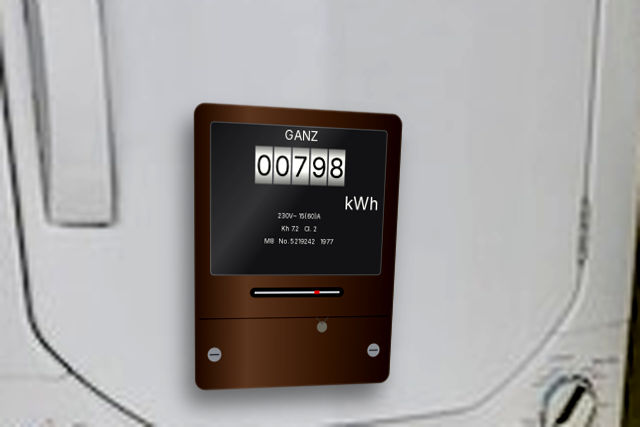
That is 798 kWh
